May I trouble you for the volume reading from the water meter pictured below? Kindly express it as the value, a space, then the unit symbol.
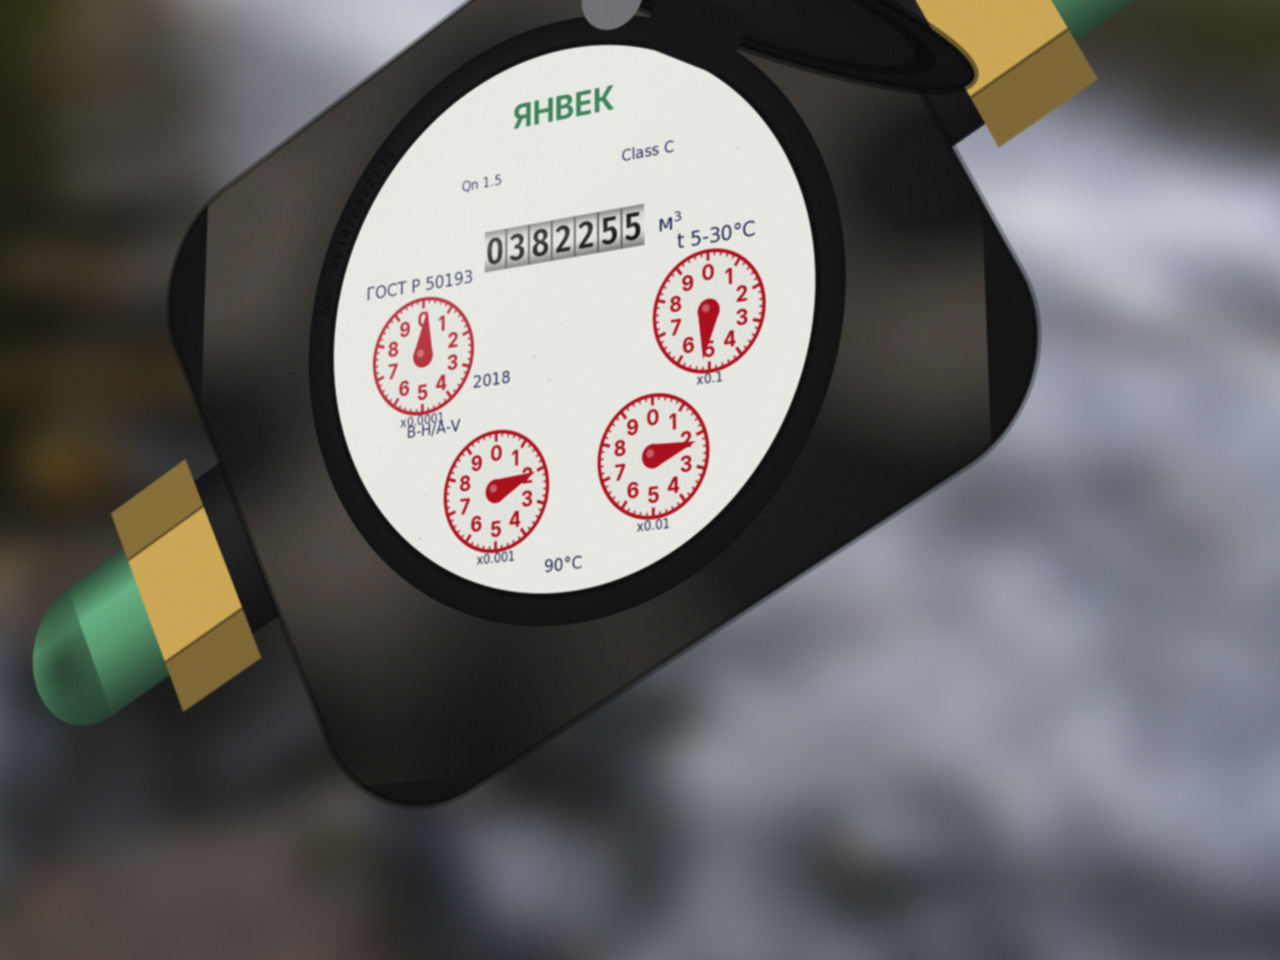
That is 382255.5220 m³
